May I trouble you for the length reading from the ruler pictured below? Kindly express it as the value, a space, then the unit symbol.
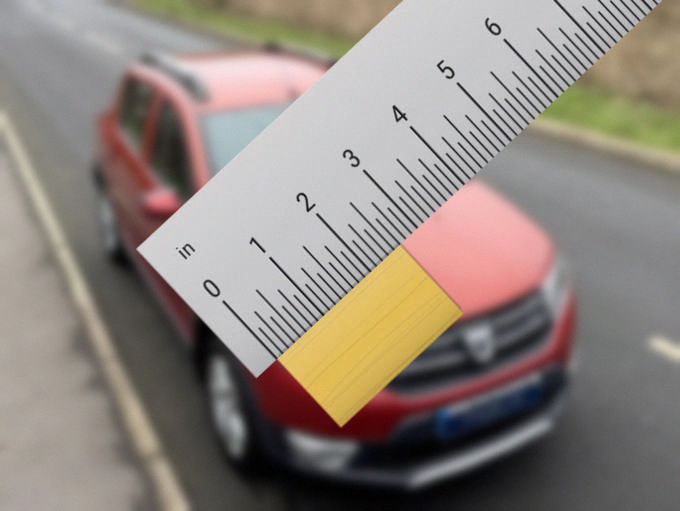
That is 2.625 in
